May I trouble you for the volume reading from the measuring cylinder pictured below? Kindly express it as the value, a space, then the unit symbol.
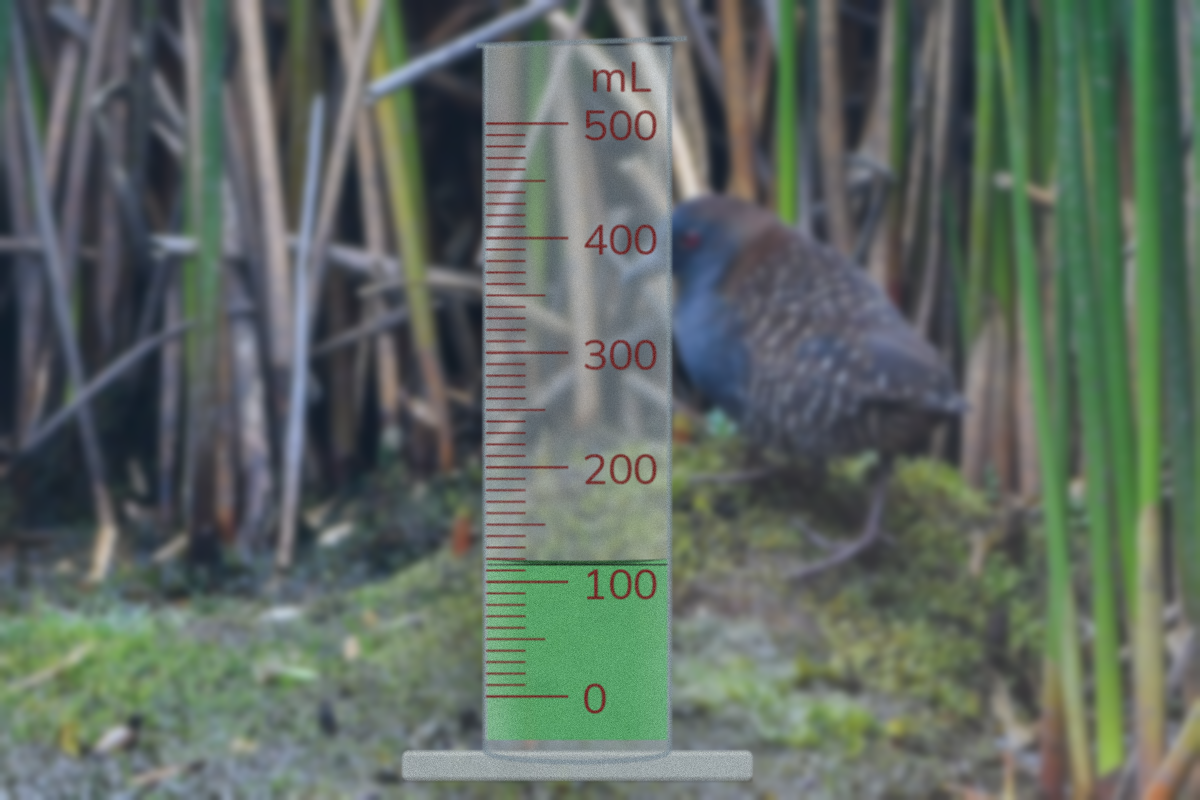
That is 115 mL
